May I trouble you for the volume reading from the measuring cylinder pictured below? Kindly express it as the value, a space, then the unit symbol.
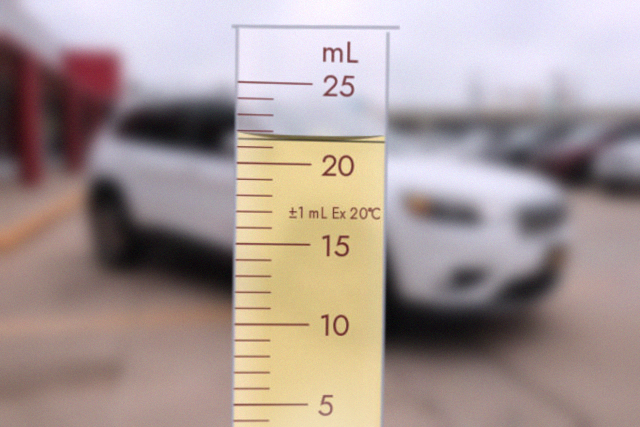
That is 21.5 mL
